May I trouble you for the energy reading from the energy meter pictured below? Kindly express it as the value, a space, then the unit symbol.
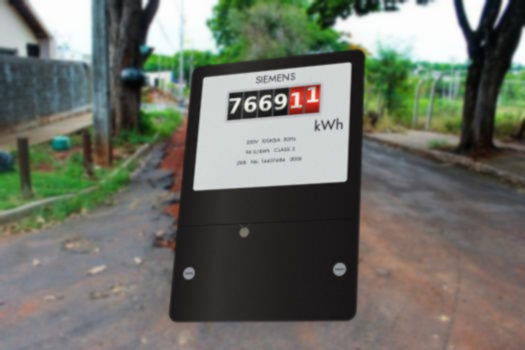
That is 7669.11 kWh
